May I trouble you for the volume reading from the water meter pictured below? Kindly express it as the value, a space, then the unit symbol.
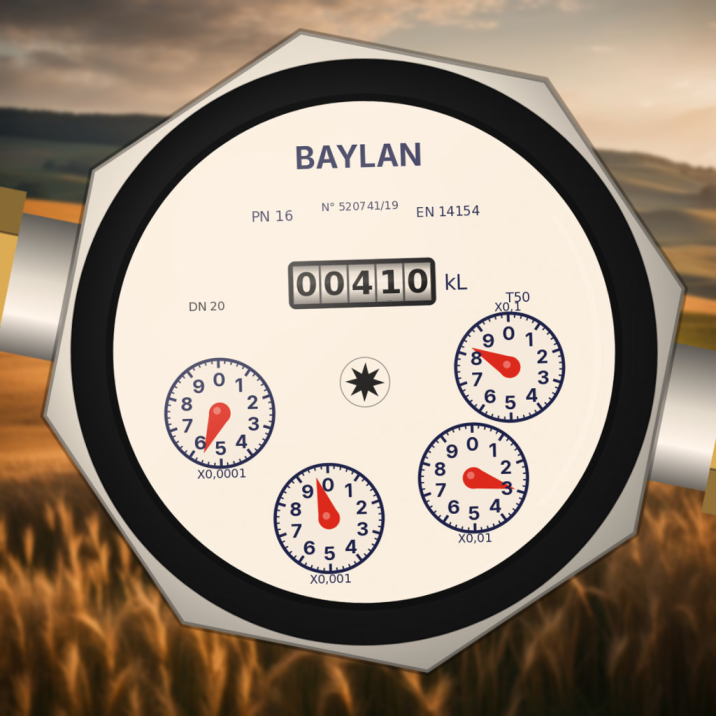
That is 410.8295 kL
